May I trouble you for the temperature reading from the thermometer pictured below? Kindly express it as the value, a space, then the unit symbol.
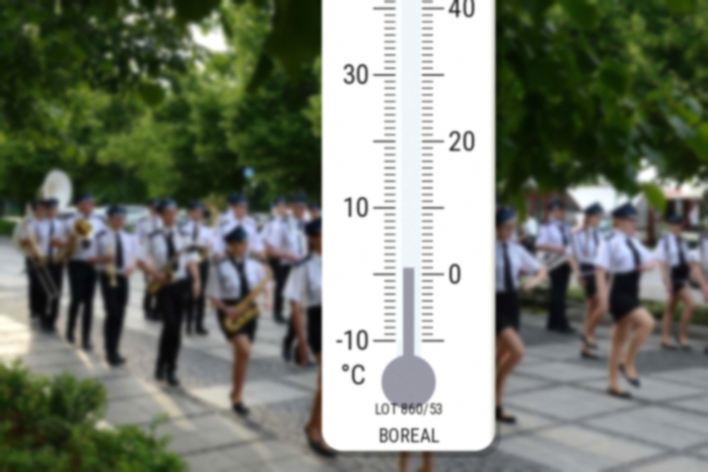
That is 1 °C
